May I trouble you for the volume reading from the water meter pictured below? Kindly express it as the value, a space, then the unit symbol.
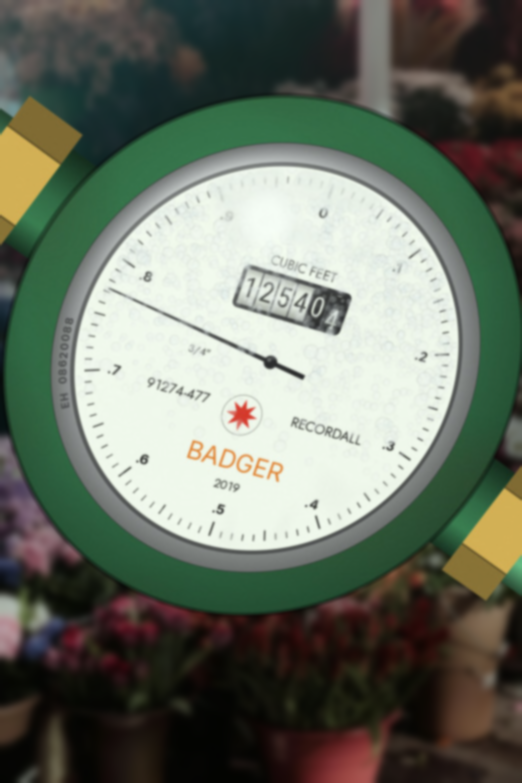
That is 125403.77 ft³
